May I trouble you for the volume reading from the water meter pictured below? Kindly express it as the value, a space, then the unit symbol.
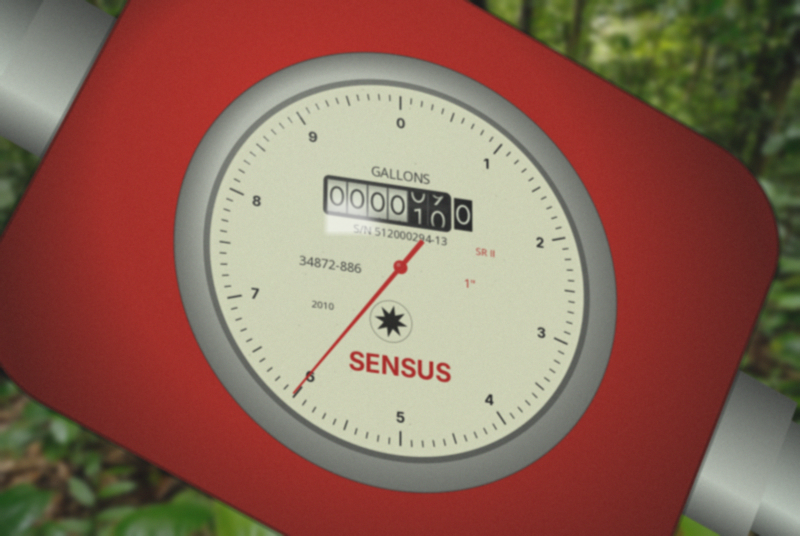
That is 96.0 gal
